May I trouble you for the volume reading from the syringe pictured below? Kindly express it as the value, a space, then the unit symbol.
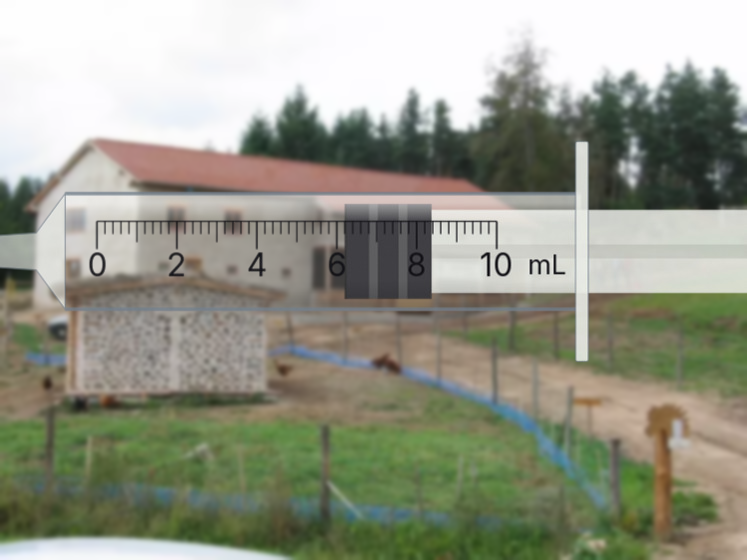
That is 6.2 mL
